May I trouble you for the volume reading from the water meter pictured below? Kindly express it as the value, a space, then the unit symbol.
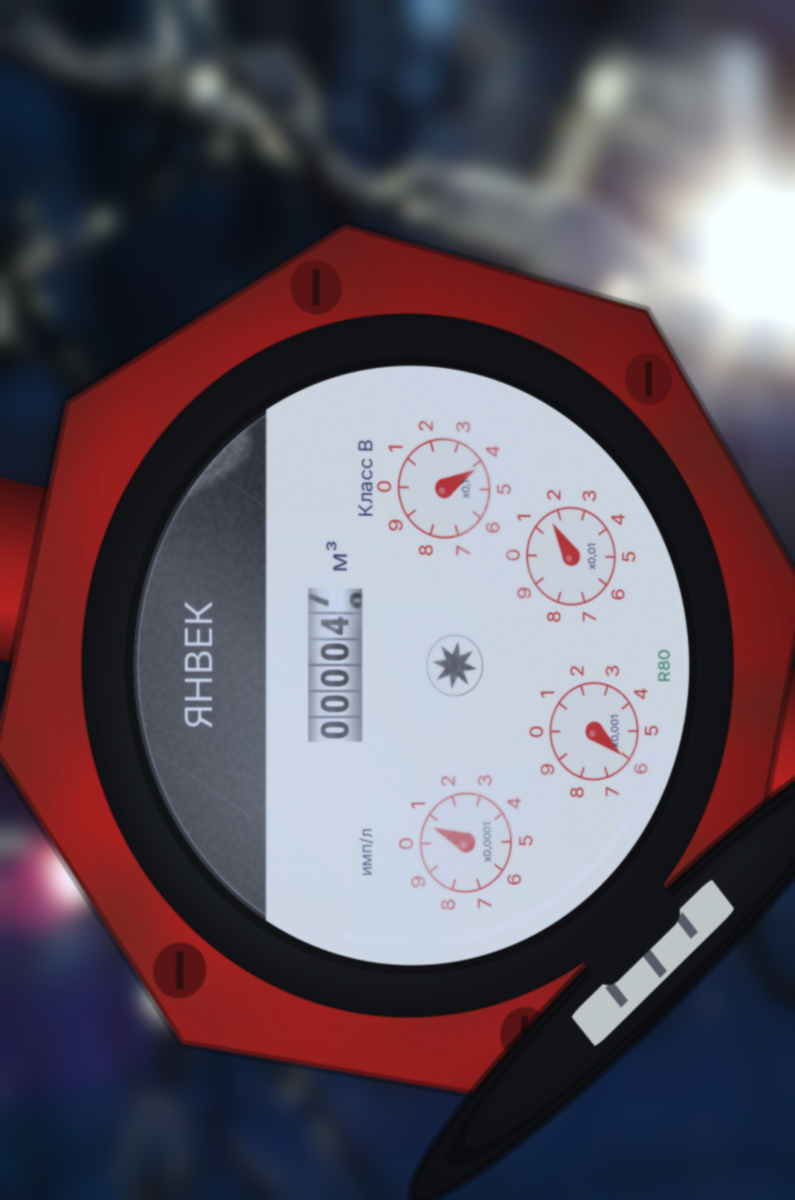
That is 47.4160 m³
